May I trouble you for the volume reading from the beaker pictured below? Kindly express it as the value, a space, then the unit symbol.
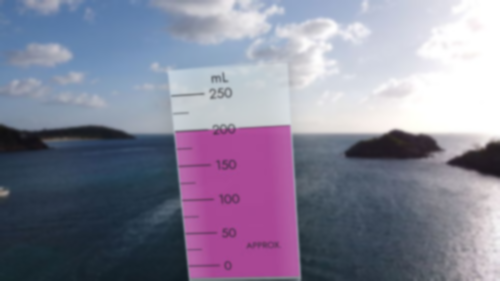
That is 200 mL
